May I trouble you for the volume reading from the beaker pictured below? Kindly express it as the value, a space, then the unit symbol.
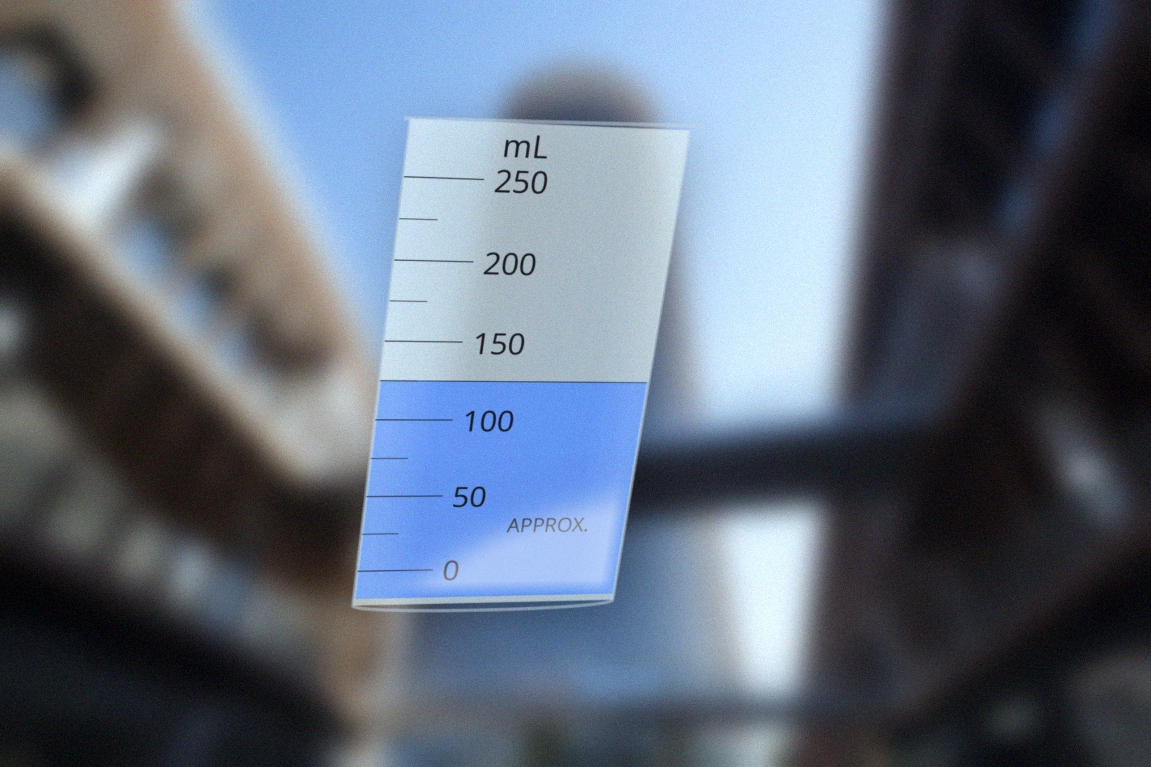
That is 125 mL
